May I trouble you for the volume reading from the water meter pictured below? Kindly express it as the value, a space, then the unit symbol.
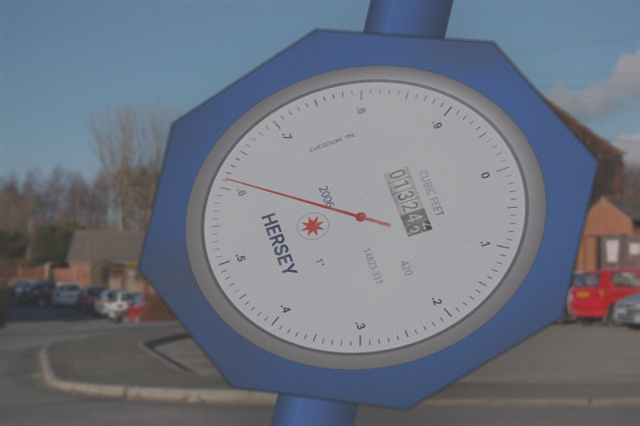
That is 13242.61 ft³
